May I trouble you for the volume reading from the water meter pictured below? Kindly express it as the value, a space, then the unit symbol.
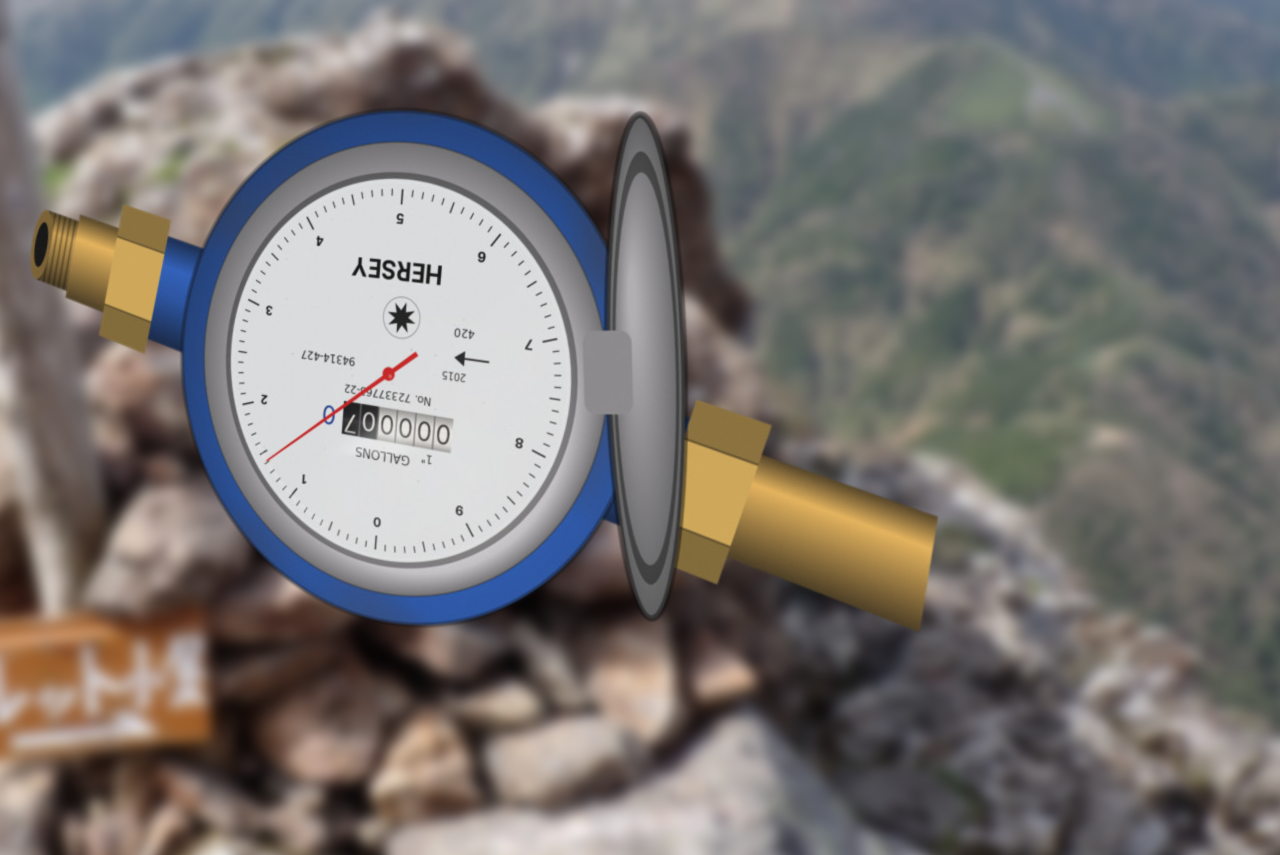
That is 71.4 gal
